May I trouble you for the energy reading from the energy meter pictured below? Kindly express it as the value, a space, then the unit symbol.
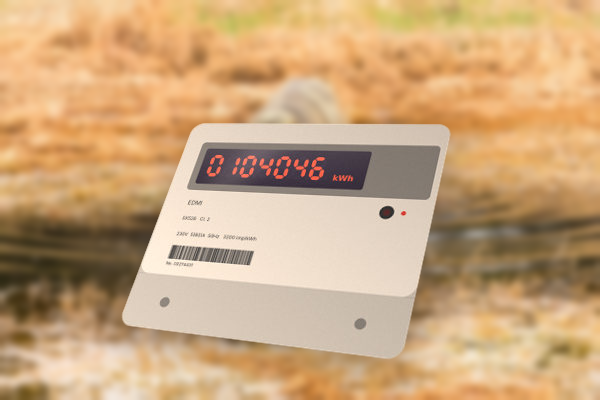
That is 104046 kWh
